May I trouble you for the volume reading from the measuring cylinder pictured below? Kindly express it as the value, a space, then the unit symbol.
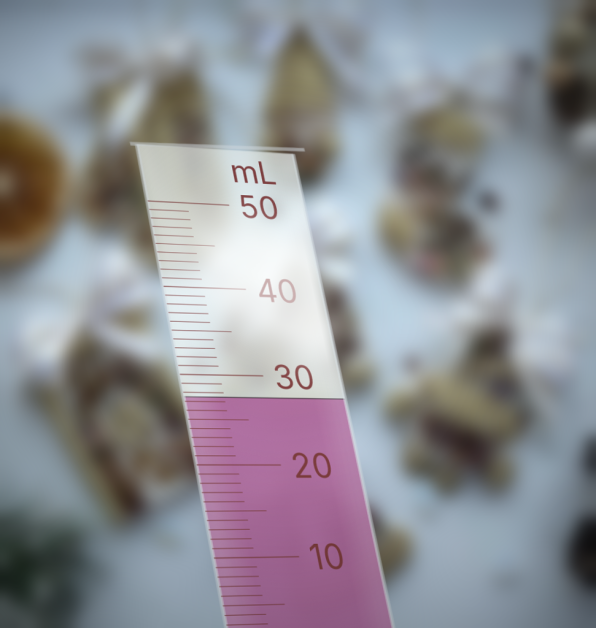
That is 27.5 mL
